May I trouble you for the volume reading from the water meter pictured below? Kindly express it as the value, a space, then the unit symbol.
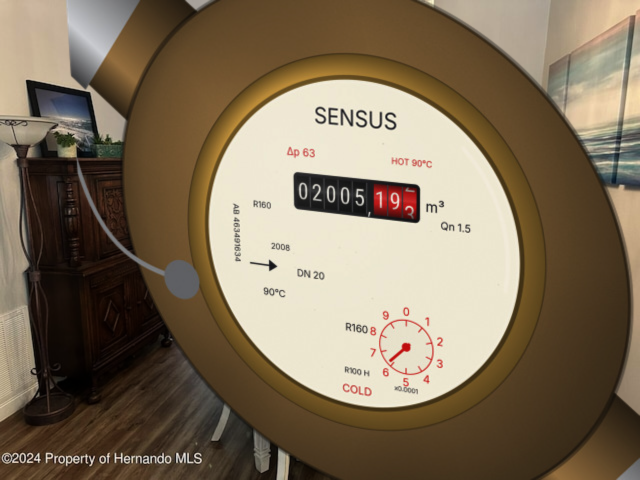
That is 2005.1926 m³
